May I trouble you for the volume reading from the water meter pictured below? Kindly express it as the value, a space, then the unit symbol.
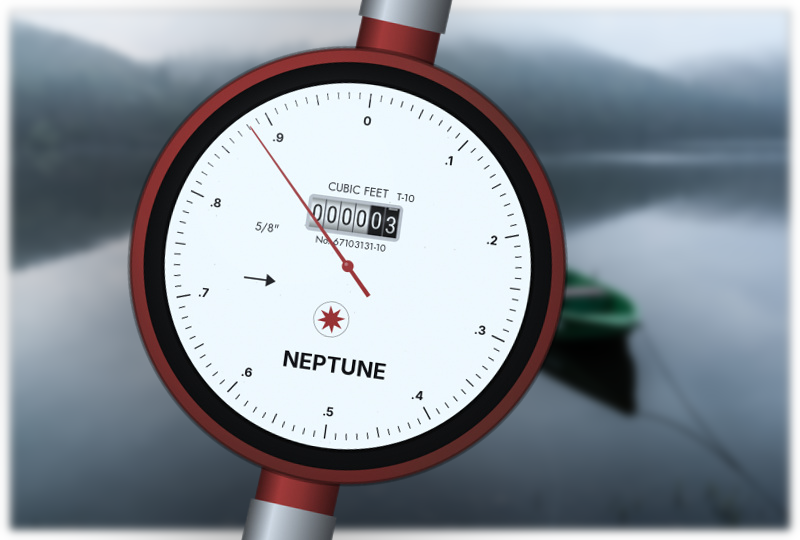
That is 2.88 ft³
